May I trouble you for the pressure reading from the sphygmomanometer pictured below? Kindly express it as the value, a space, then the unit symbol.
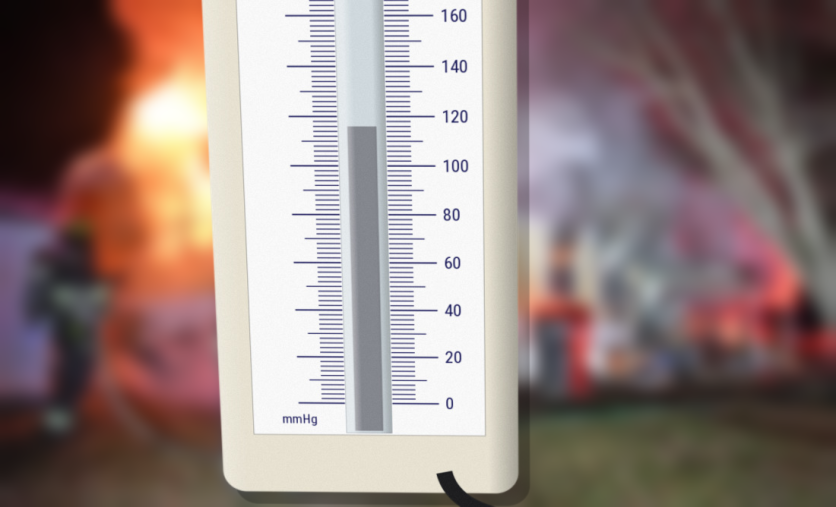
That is 116 mmHg
